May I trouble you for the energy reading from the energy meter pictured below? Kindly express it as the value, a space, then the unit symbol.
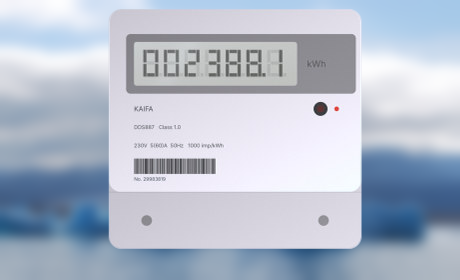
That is 2388.1 kWh
